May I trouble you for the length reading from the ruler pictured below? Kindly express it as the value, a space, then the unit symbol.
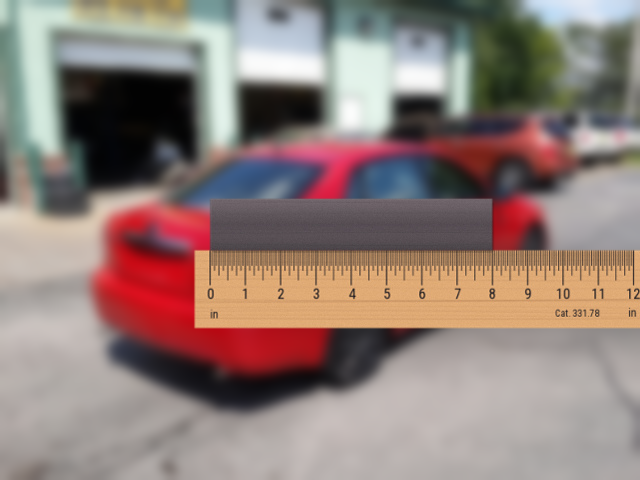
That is 8 in
